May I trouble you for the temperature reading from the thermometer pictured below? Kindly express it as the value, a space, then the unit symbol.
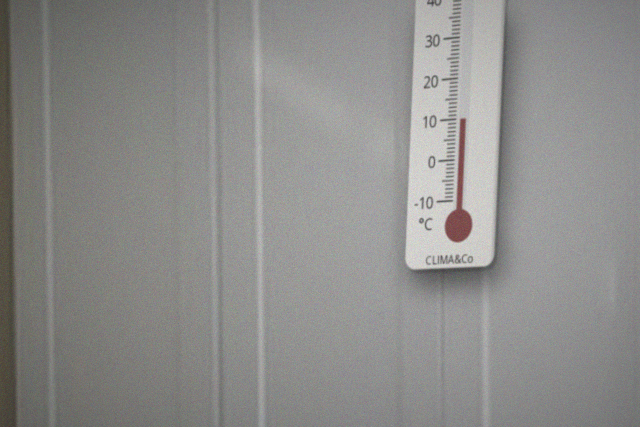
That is 10 °C
